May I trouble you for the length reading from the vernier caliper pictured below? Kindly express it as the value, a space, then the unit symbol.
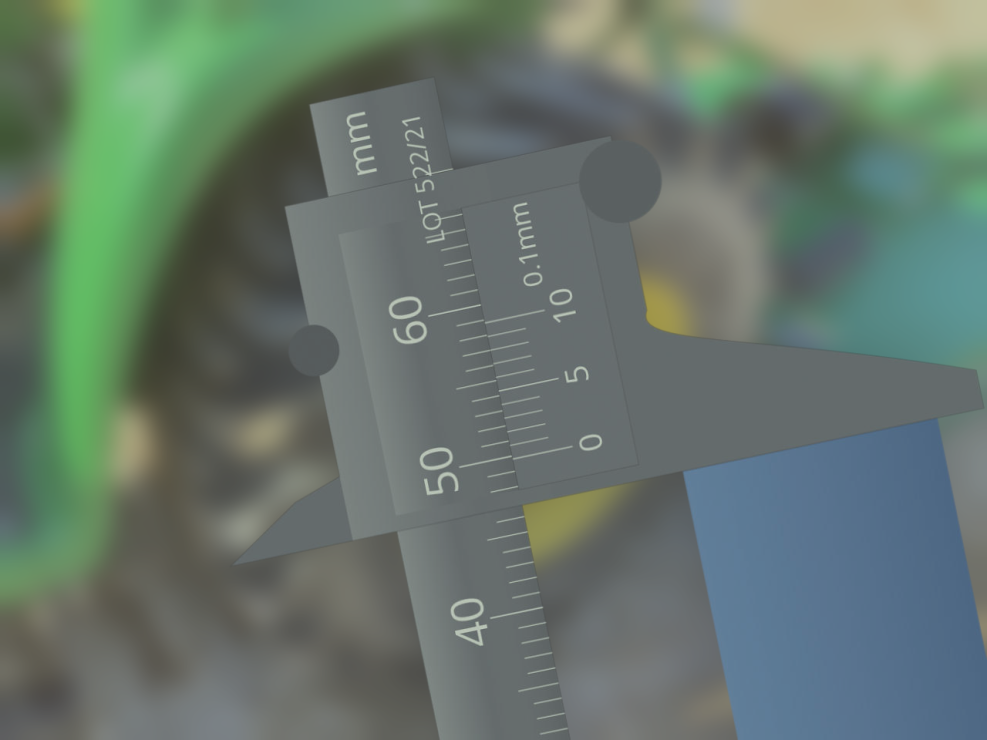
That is 49.8 mm
